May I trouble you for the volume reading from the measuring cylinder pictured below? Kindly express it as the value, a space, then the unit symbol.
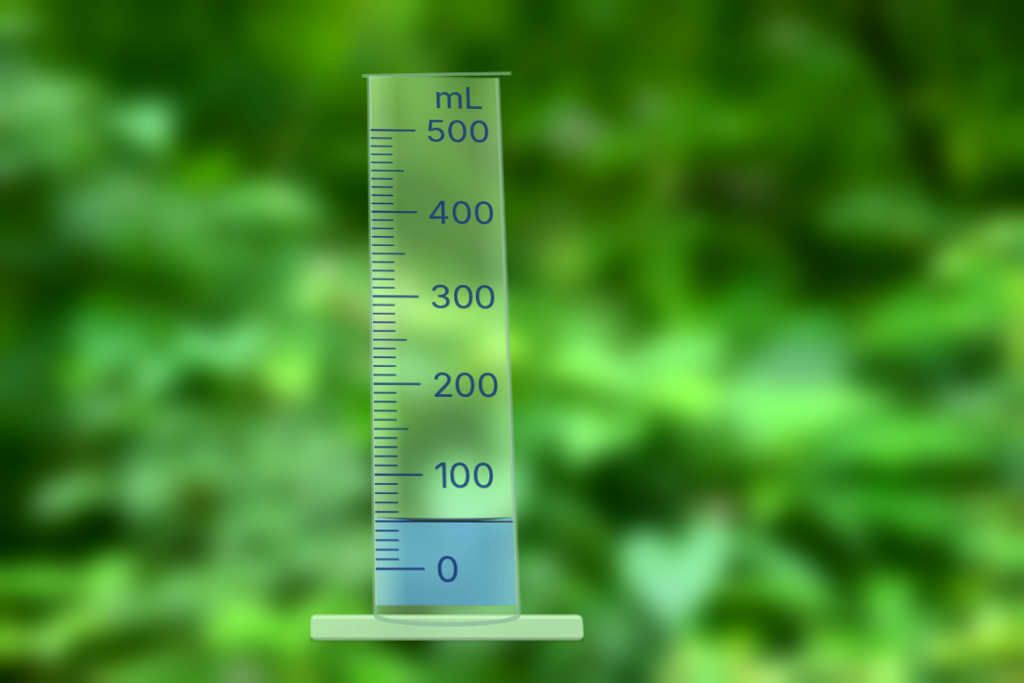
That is 50 mL
